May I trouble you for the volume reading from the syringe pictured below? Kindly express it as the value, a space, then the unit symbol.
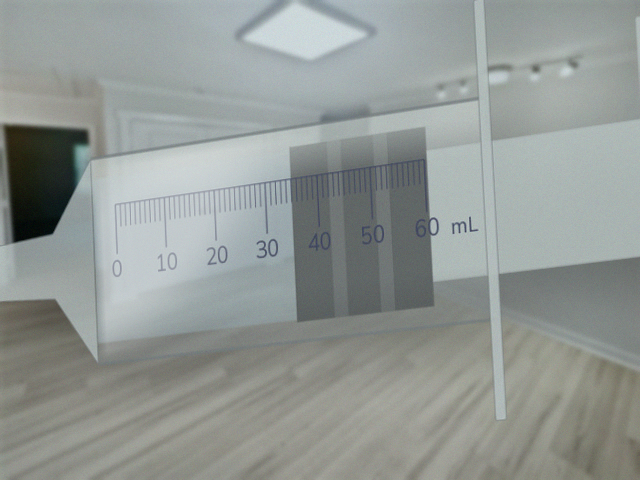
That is 35 mL
